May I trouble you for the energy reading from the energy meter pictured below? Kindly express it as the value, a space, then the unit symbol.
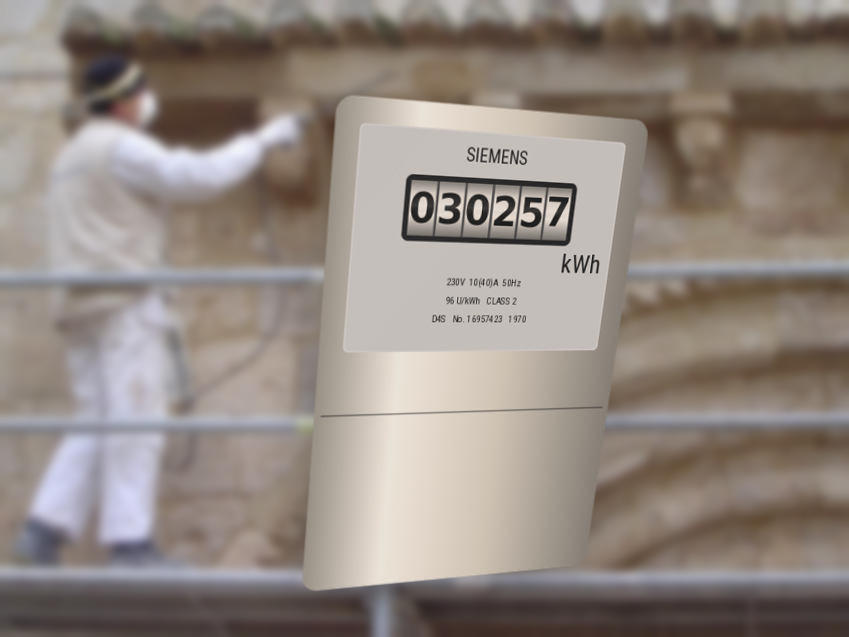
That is 30257 kWh
